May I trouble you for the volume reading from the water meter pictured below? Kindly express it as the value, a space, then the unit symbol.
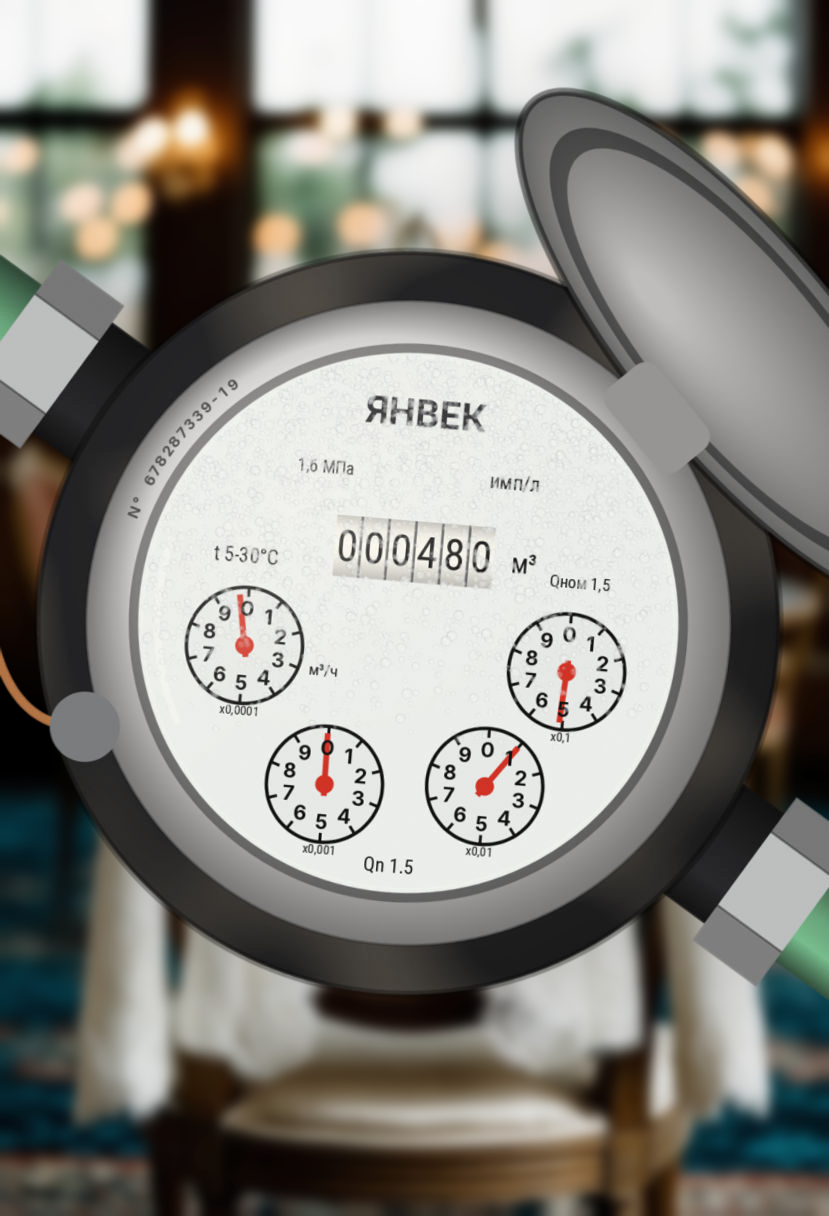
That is 480.5099 m³
